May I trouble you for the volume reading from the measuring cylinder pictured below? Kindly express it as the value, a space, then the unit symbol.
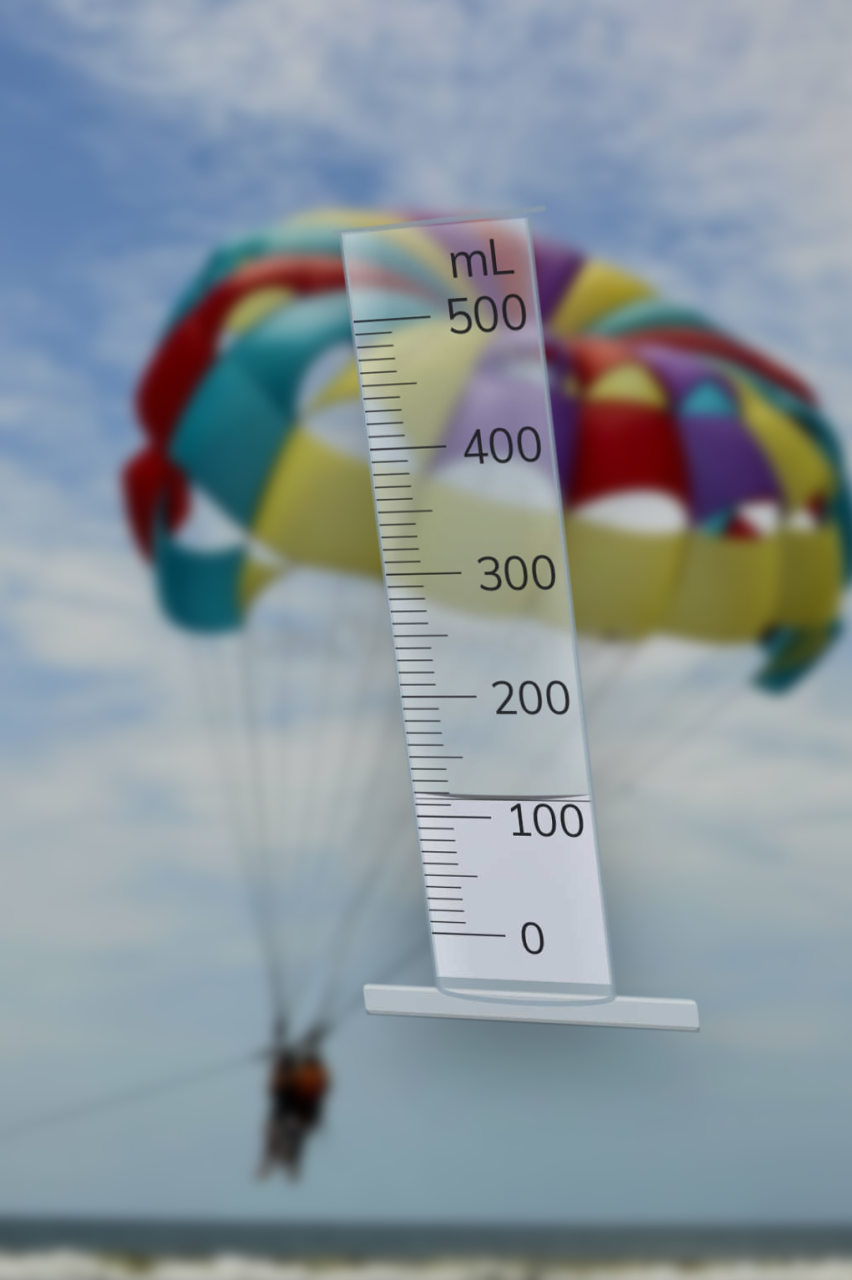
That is 115 mL
